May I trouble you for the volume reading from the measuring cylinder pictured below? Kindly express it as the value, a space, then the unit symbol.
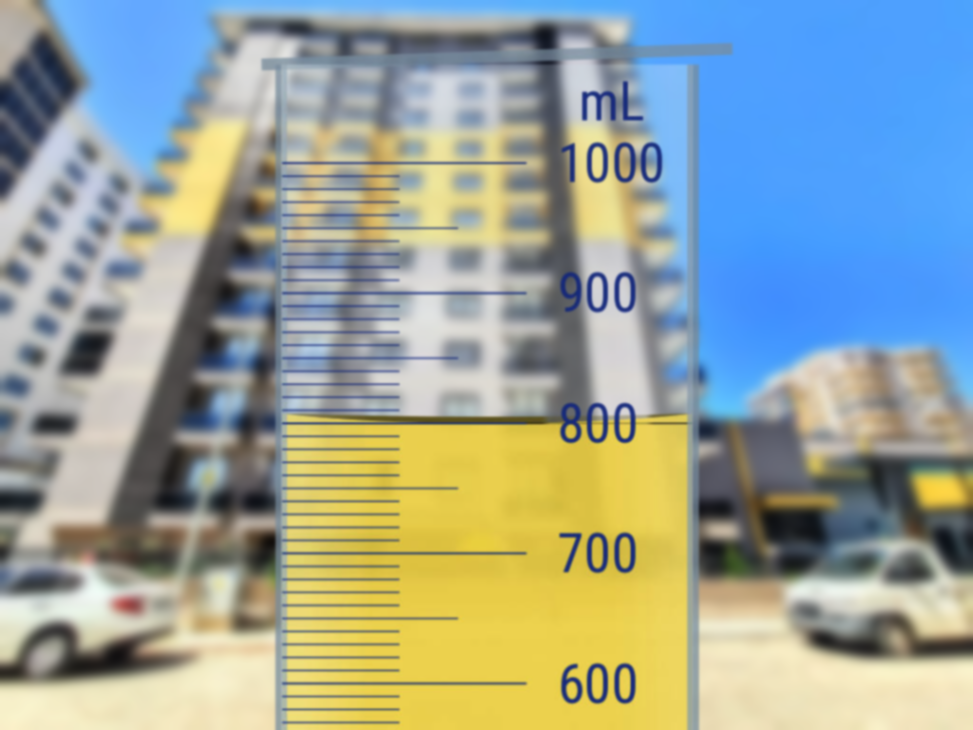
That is 800 mL
